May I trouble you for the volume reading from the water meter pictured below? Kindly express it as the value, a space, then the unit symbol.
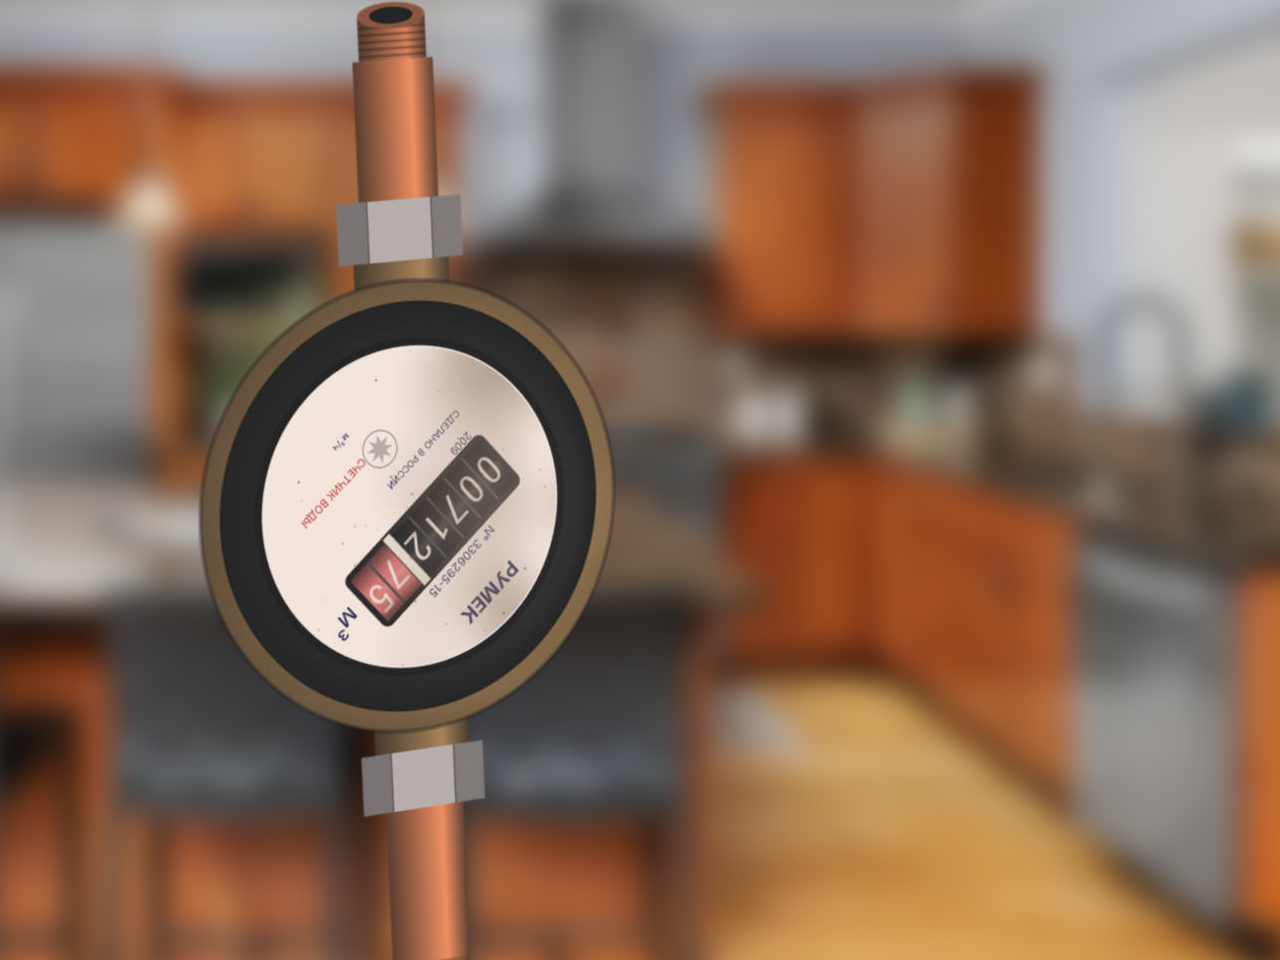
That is 712.75 m³
